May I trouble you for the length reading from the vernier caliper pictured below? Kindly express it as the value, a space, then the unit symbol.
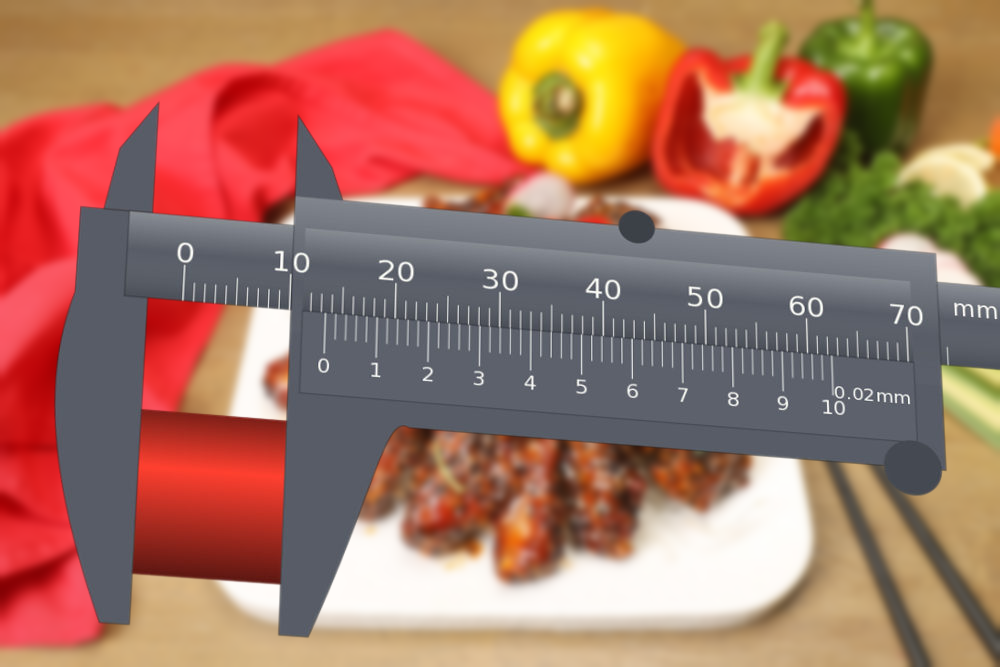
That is 13.4 mm
